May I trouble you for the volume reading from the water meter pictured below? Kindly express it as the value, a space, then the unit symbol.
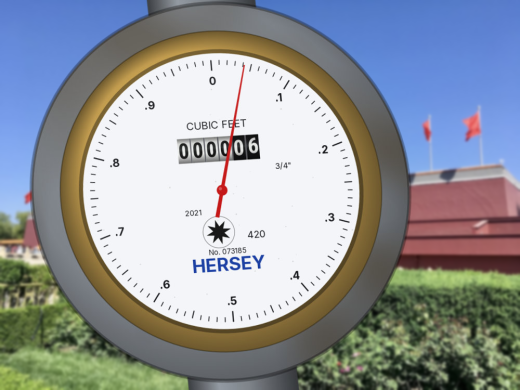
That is 6.04 ft³
